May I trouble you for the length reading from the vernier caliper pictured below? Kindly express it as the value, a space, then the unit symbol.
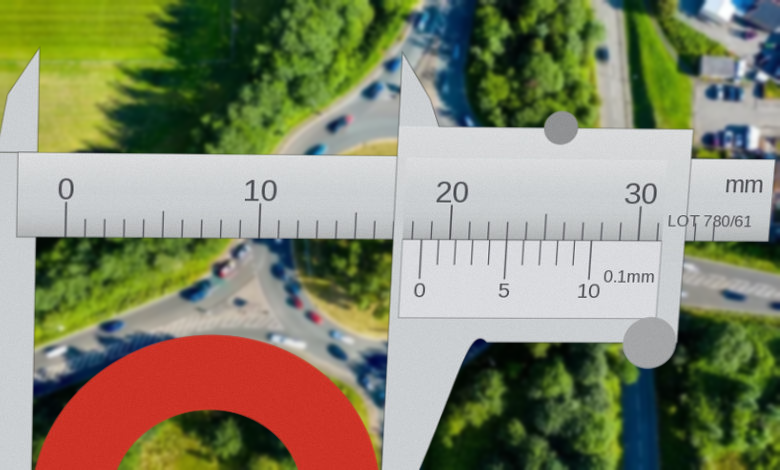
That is 18.5 mm
